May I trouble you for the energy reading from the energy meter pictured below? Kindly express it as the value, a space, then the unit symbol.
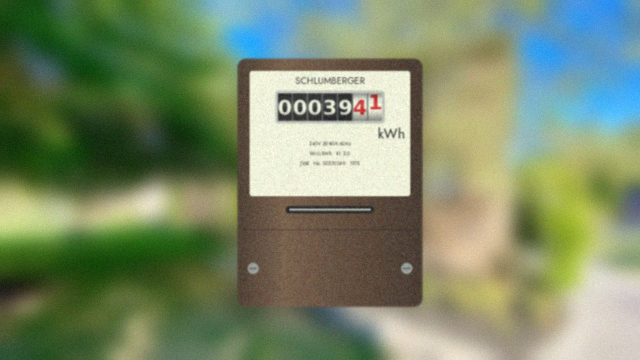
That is 39.41 kWh
